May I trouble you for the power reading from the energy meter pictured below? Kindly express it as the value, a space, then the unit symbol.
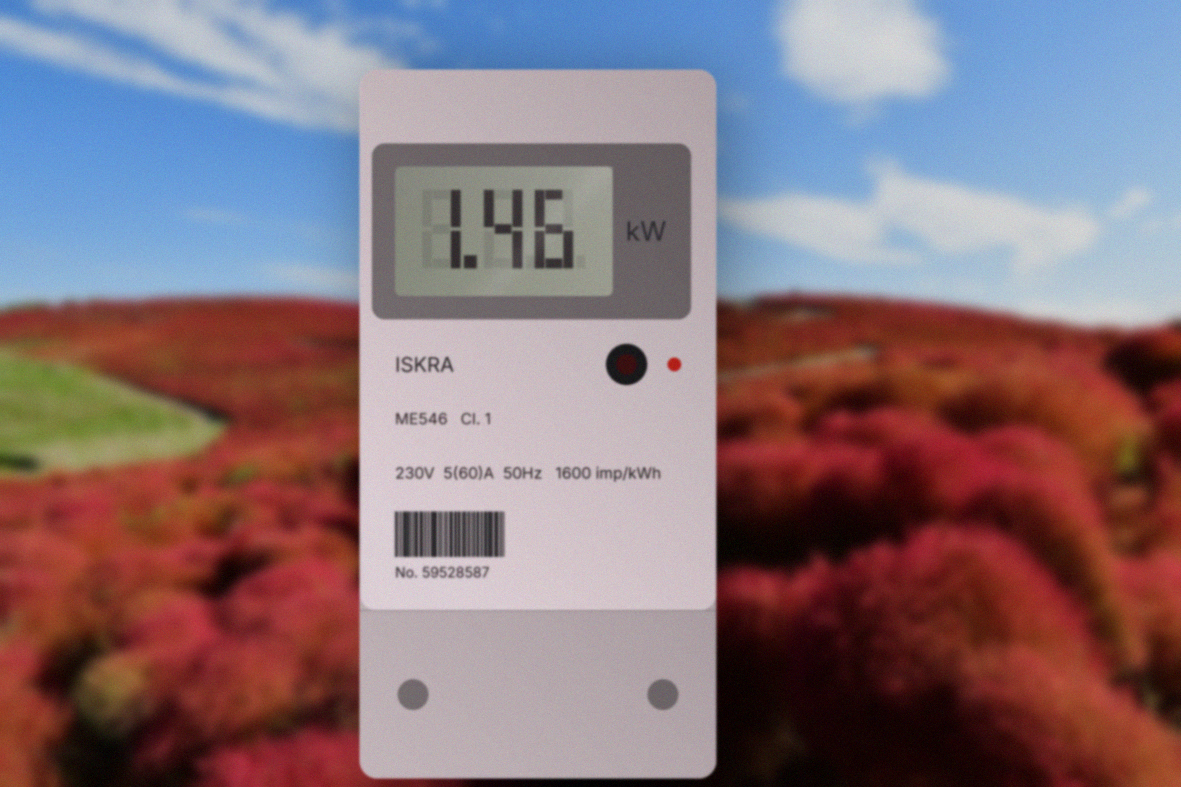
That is 1.46 kW
